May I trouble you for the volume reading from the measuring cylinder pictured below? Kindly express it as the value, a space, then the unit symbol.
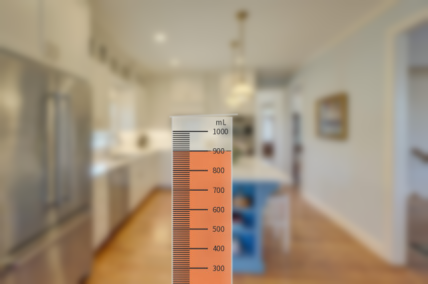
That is 900 mL
